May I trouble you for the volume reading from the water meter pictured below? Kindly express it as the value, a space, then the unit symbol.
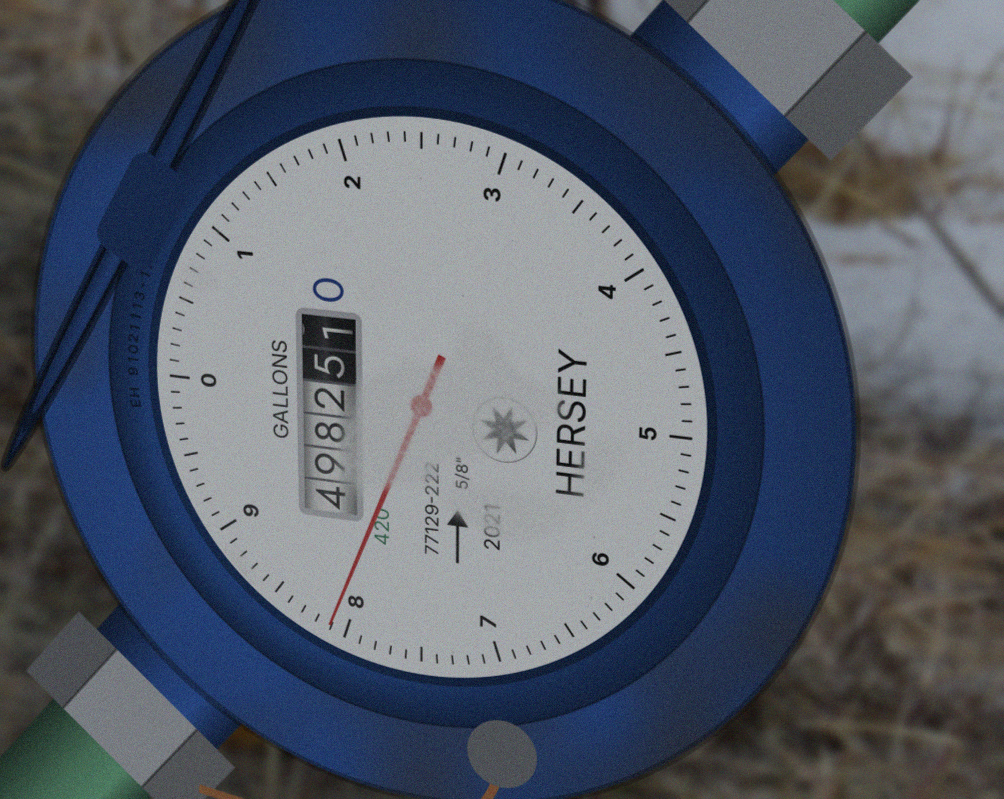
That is 4982508.1 gal
